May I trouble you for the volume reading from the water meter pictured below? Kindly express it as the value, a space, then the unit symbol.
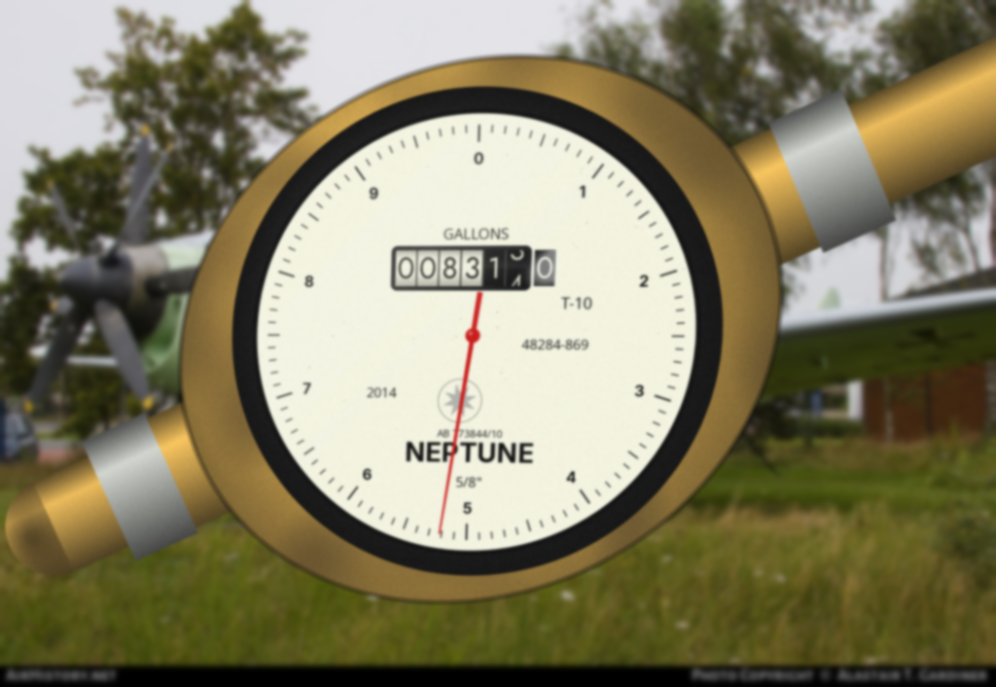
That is 83135.2 gal
